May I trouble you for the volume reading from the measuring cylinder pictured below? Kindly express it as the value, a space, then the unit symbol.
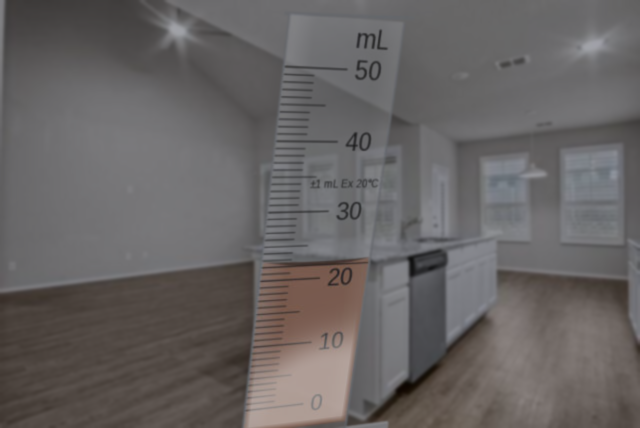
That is 22 mL
